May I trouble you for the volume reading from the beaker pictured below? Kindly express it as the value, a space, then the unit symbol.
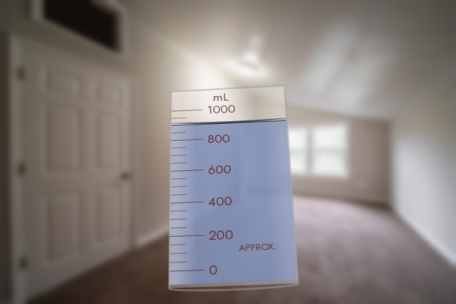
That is 900 mL
